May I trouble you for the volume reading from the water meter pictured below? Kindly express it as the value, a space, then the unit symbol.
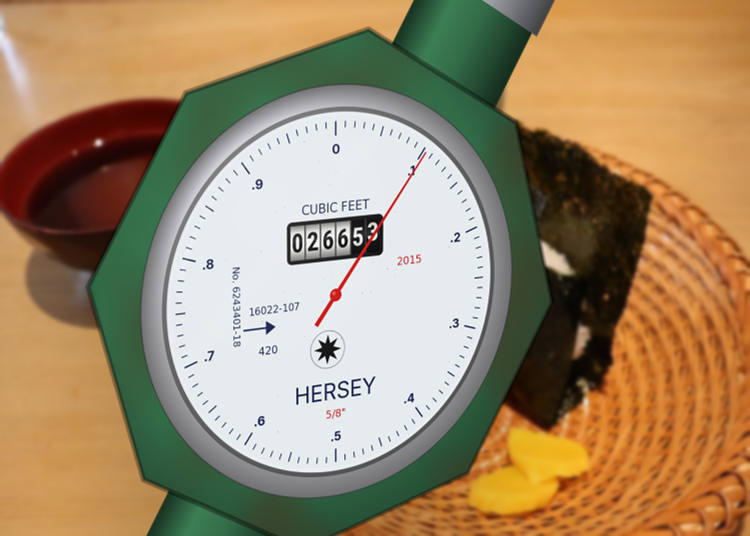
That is 26653.10 ft³
